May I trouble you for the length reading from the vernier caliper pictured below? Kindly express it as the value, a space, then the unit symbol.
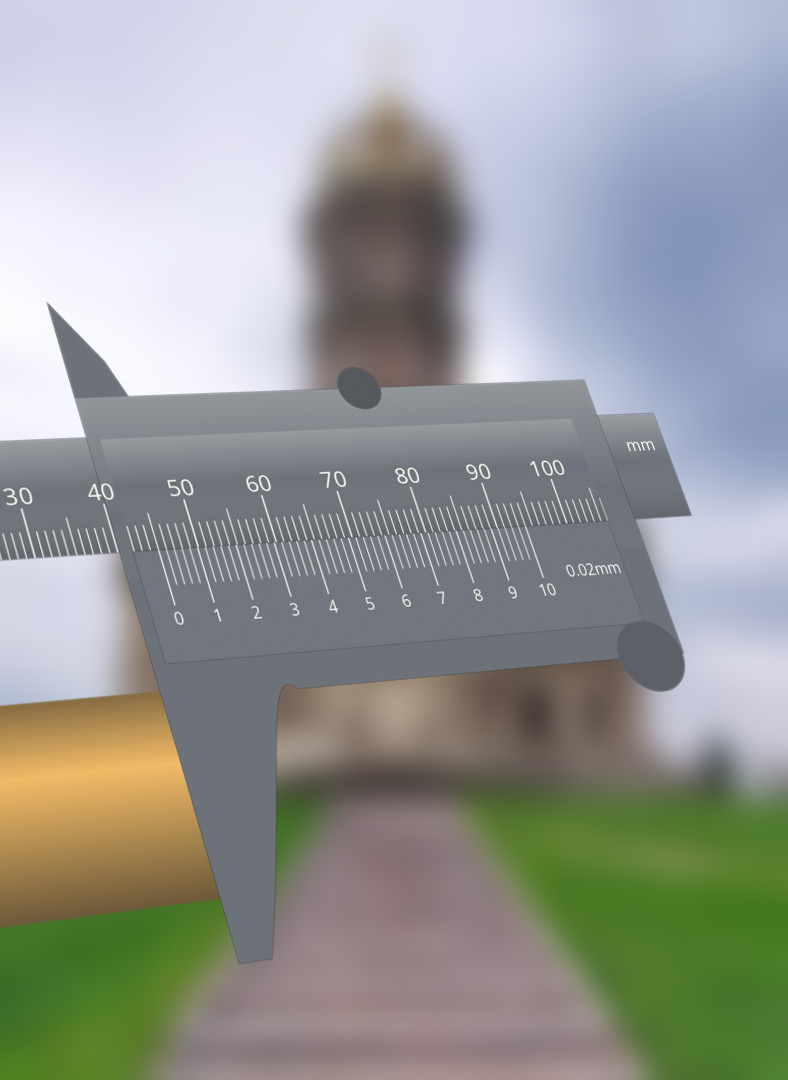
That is 45.0 mm
